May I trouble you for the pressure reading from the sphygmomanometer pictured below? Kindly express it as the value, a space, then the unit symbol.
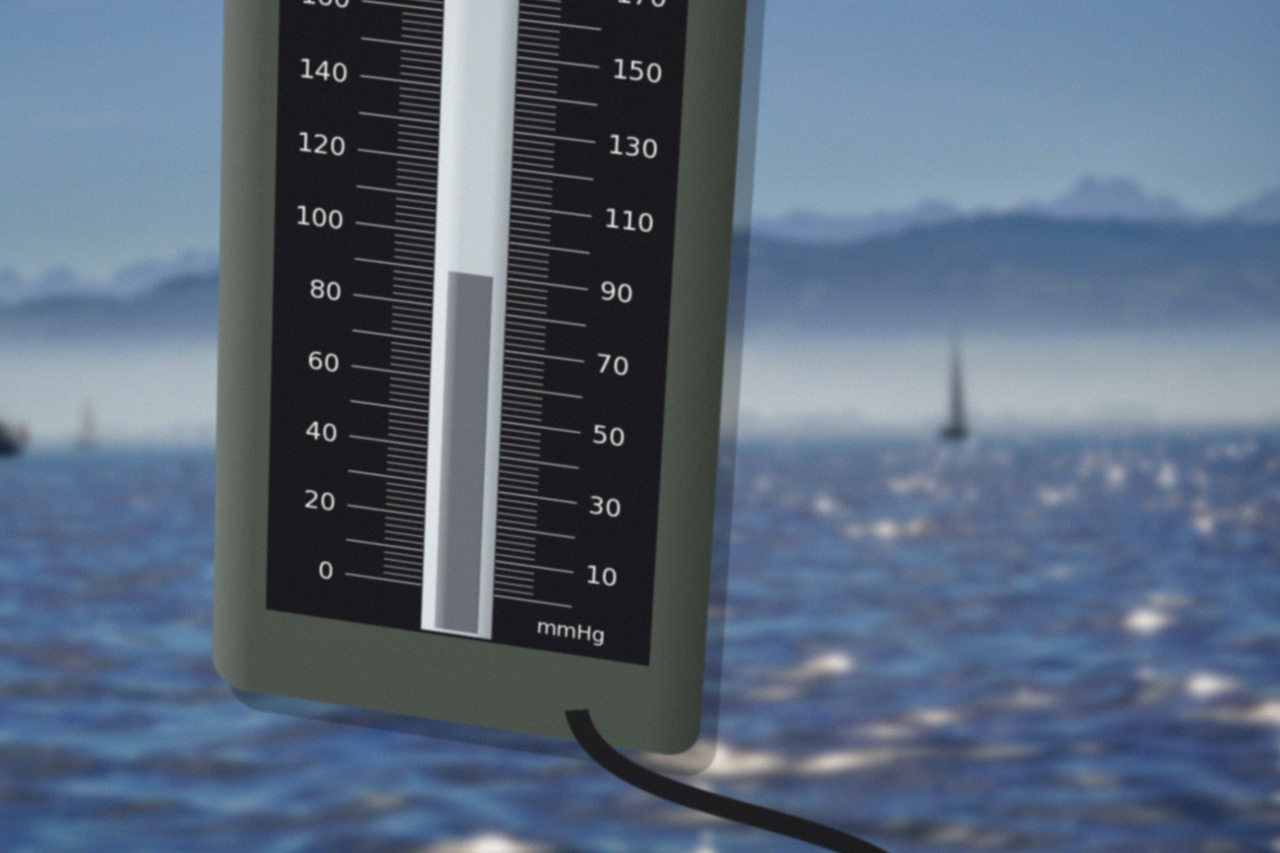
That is 90 mmHg
